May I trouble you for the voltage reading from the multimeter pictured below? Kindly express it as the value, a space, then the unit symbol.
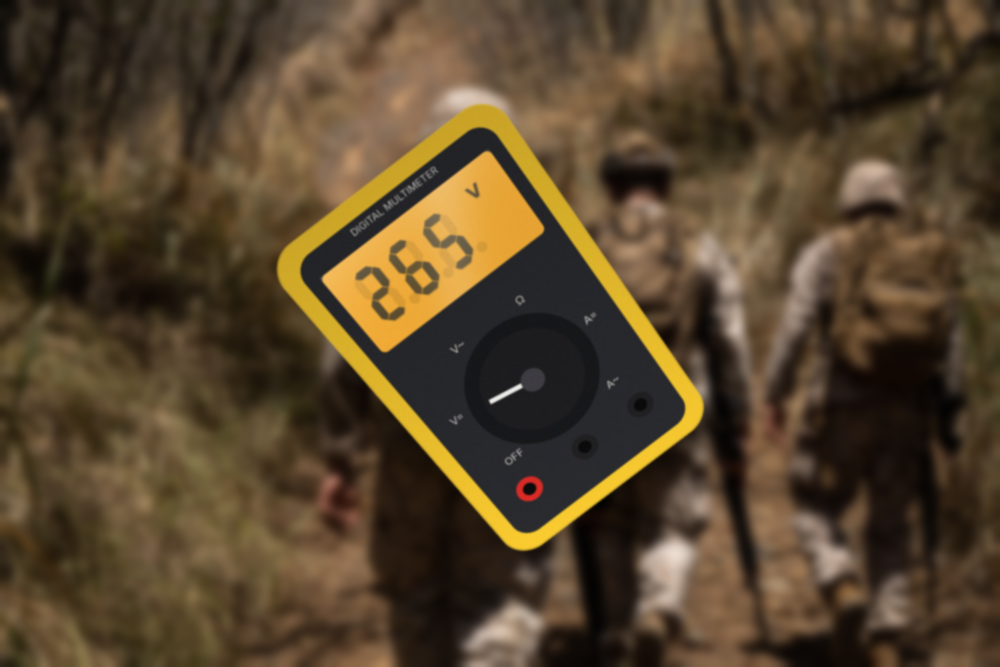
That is 265 V
